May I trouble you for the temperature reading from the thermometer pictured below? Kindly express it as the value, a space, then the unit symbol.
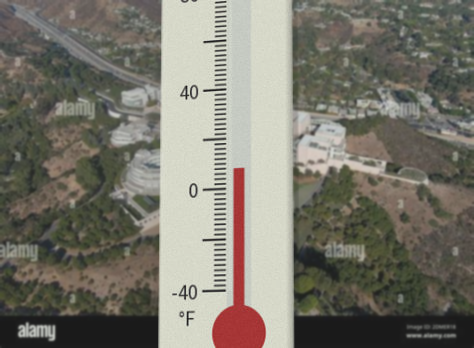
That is 8 °F
